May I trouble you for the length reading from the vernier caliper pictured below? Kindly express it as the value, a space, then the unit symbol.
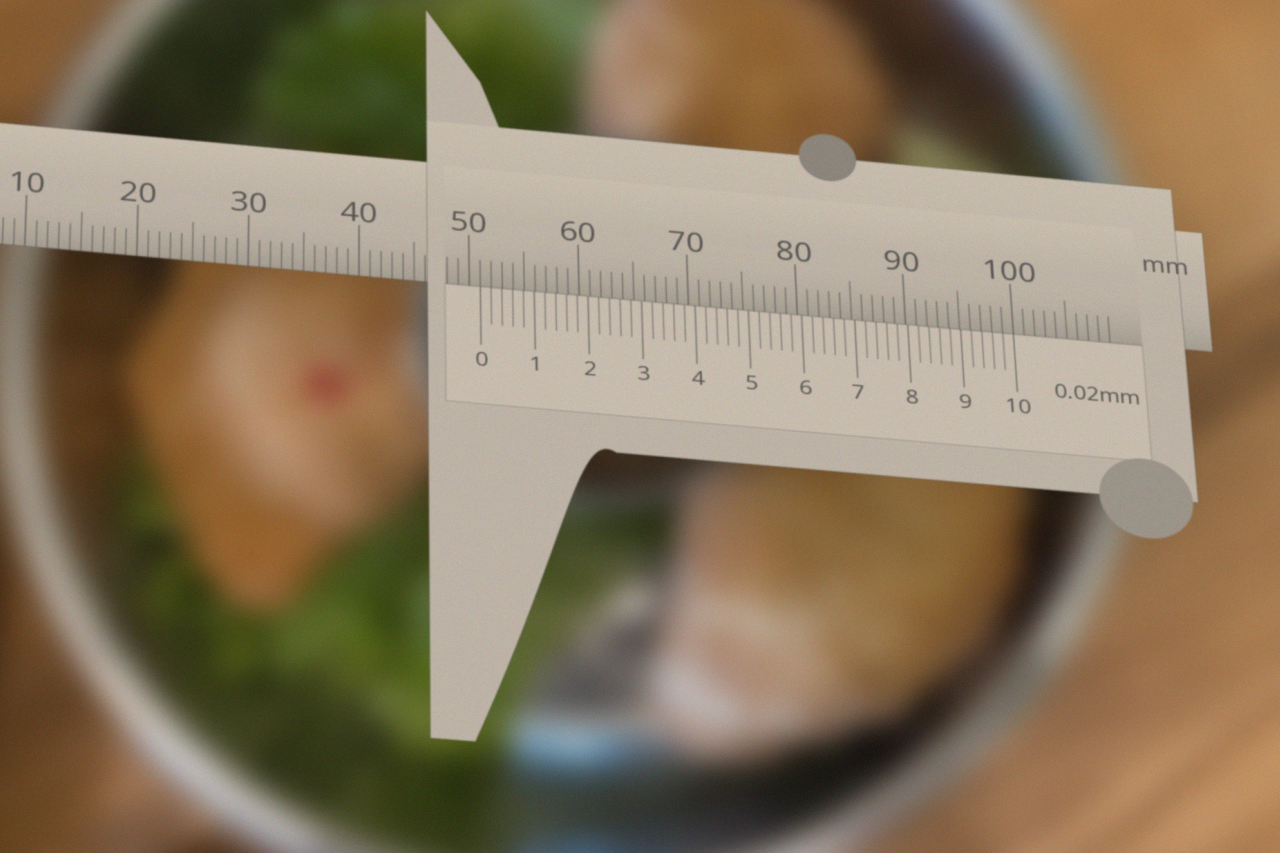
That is 51.0 mm
